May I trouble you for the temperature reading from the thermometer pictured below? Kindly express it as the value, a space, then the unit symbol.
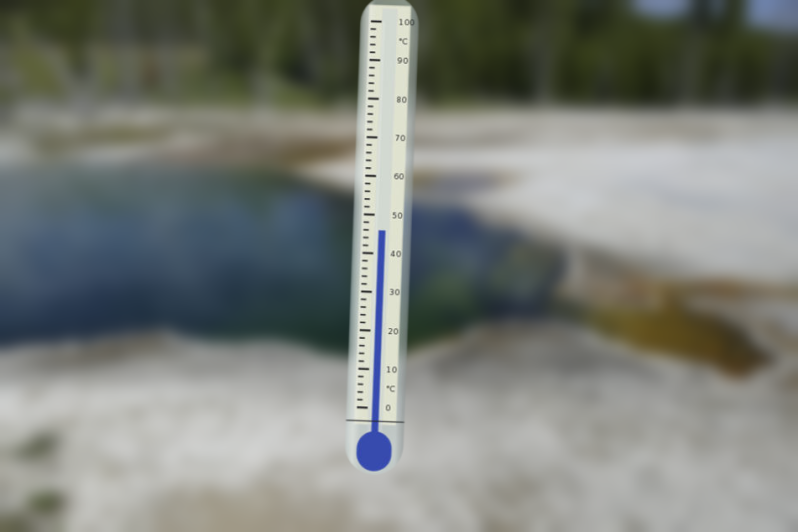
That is 46 °C
